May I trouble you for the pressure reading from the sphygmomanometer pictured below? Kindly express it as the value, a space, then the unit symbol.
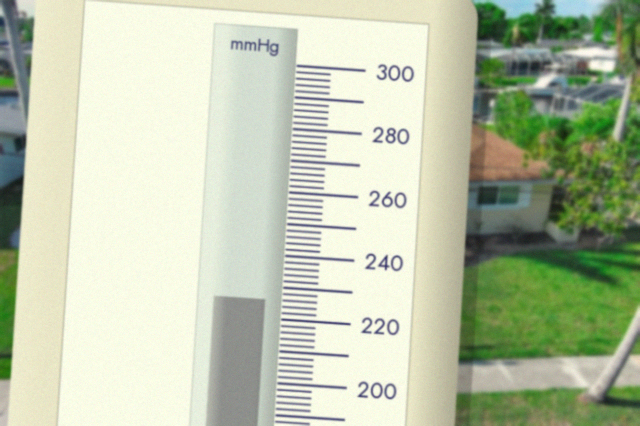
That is 226 mmHg
